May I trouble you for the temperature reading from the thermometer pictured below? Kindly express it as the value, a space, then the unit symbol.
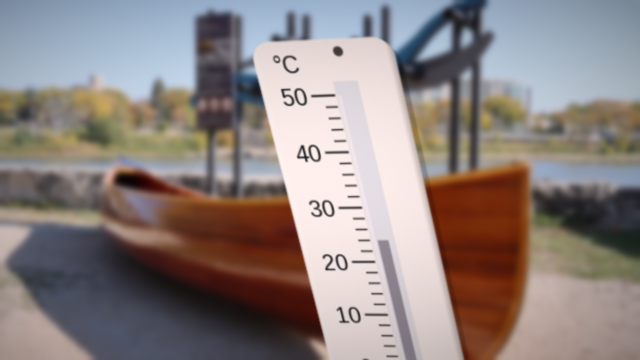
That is 24 °C
